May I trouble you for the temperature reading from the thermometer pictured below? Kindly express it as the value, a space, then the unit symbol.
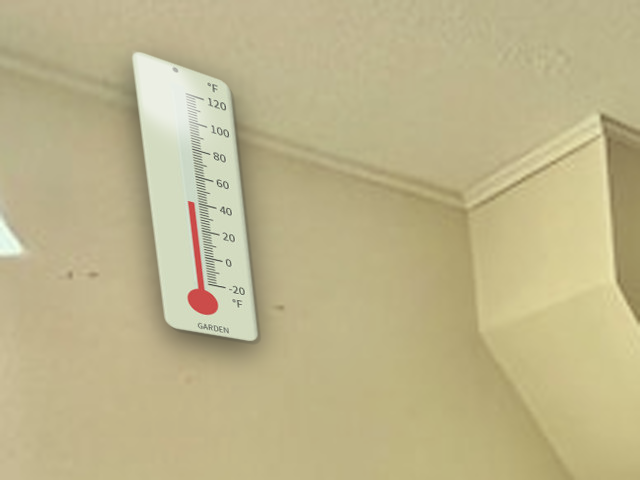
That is 40 °F
